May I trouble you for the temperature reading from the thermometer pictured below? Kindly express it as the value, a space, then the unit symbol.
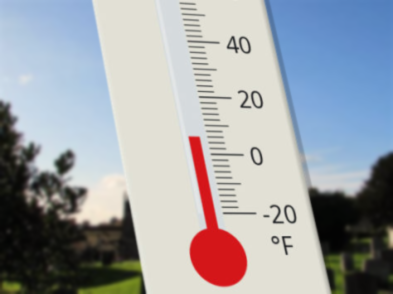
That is 6 °F
